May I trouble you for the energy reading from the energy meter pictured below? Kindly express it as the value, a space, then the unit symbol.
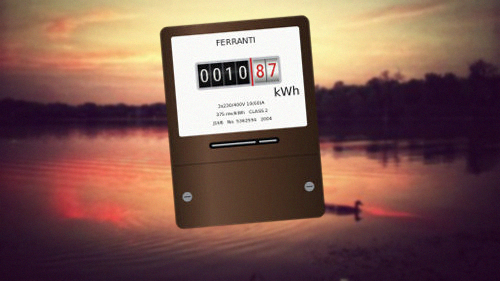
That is 10.87 kWh
